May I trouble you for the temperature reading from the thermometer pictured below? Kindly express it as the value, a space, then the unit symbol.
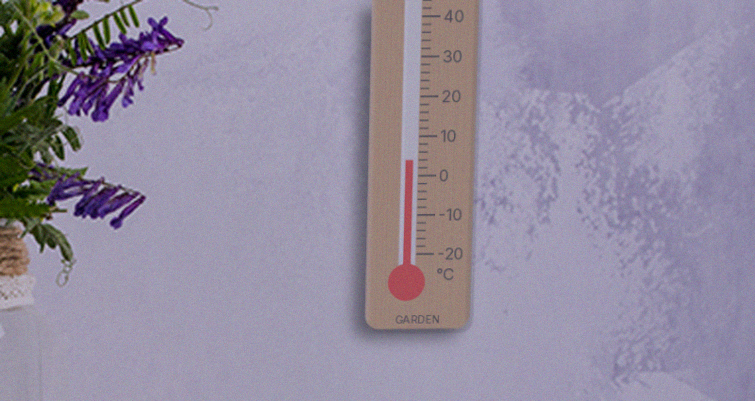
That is 4 °C
